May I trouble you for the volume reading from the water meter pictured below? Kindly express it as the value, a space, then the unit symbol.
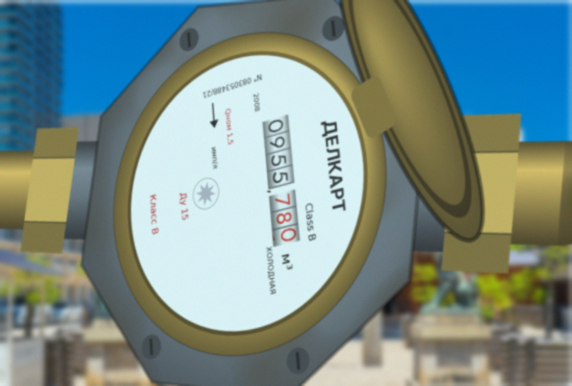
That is 955.780 m³
